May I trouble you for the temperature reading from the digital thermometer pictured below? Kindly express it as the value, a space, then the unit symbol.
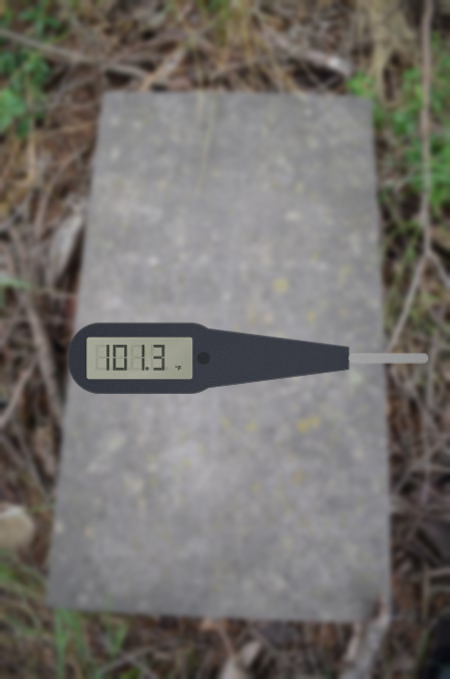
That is 101.3 °F
